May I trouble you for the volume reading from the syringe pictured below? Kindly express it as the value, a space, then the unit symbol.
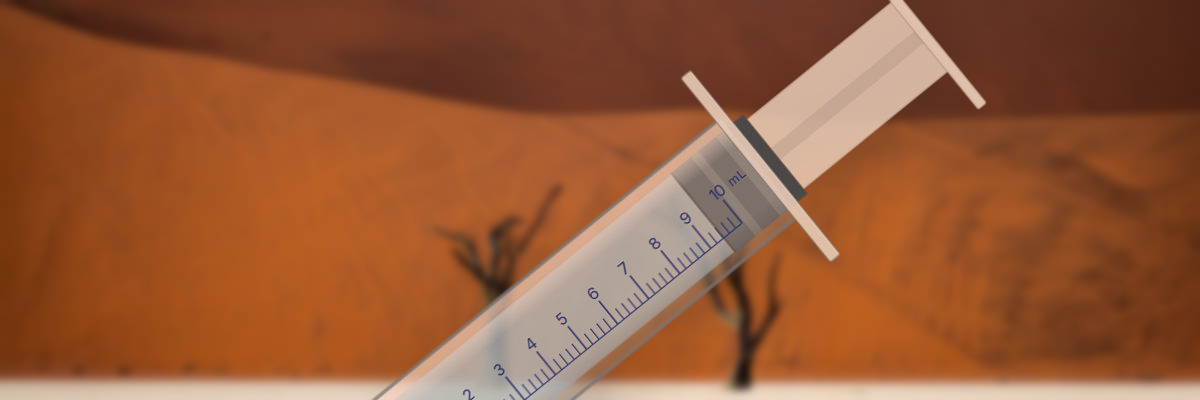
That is 9.4 mL
